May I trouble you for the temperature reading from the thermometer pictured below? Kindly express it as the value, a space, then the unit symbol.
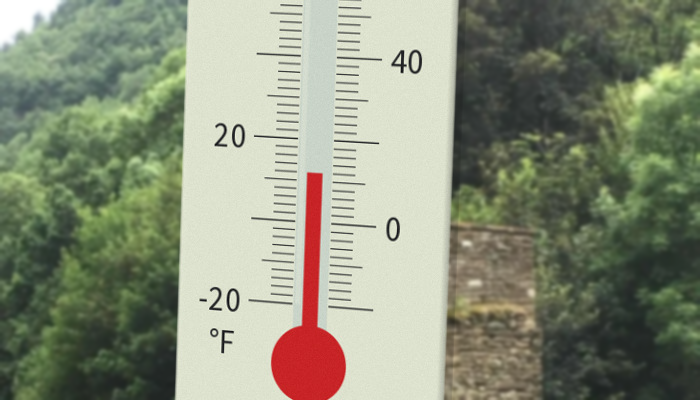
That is 12 °F
